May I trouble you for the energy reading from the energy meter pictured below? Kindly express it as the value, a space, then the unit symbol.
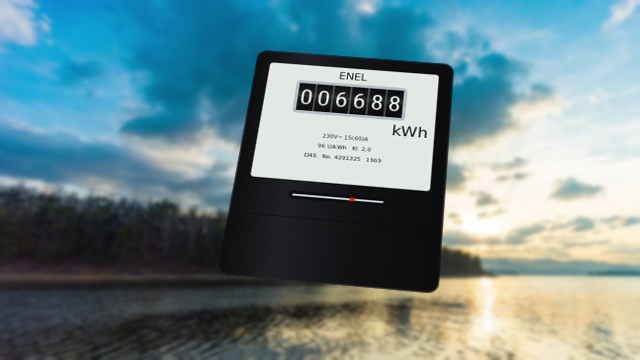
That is 6688 kWh
